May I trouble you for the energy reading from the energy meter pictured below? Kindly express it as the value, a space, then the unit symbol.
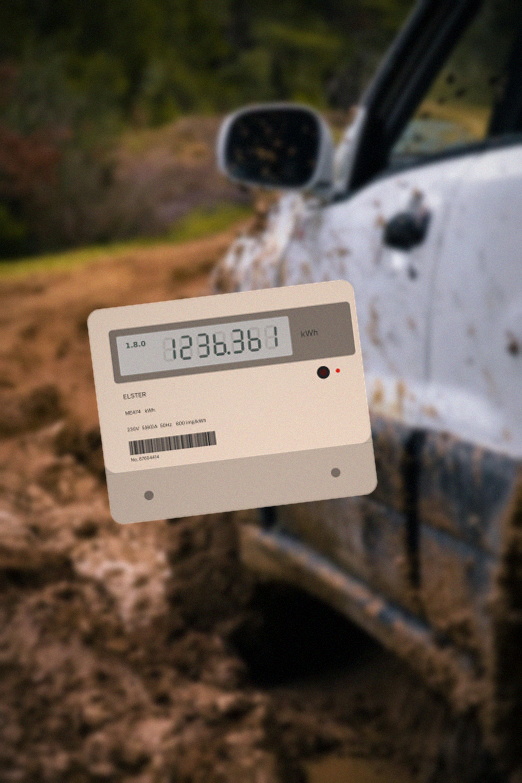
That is 1236.361 kWh
